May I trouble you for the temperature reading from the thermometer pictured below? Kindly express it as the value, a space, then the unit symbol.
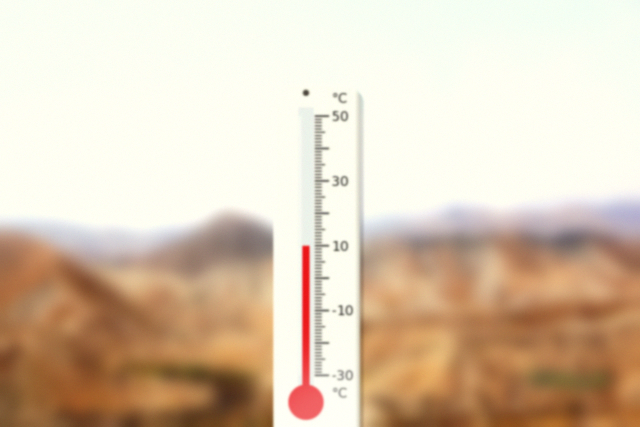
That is 10 °C
